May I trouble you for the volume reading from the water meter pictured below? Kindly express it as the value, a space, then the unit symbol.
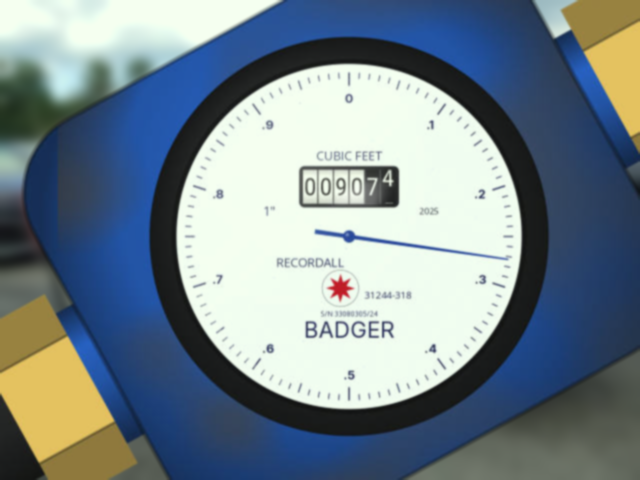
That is 9074.27 ft³
